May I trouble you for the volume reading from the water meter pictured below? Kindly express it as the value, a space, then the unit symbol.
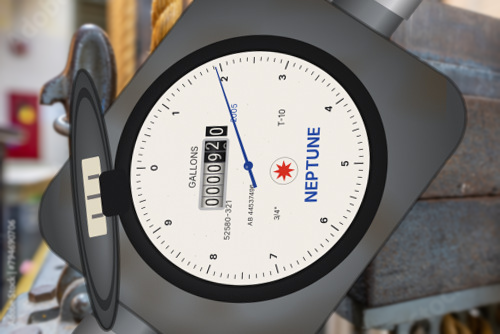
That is 921.9 gal
